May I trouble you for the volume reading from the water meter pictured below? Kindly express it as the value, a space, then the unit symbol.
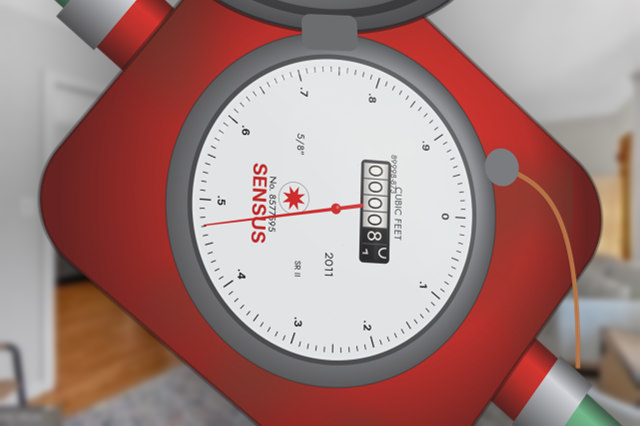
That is 80.47 ft³
